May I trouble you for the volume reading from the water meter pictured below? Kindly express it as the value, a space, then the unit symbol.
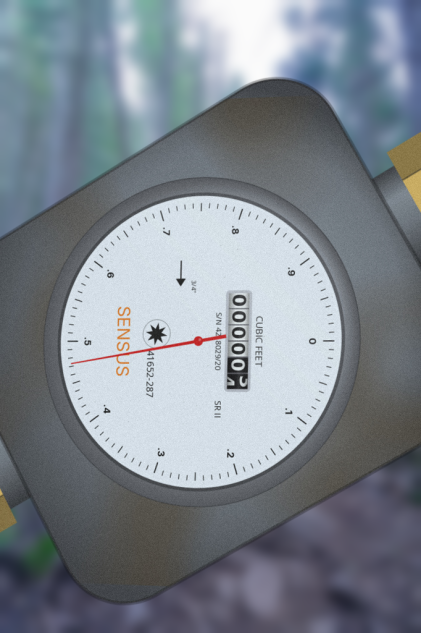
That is 3.47 ft³
